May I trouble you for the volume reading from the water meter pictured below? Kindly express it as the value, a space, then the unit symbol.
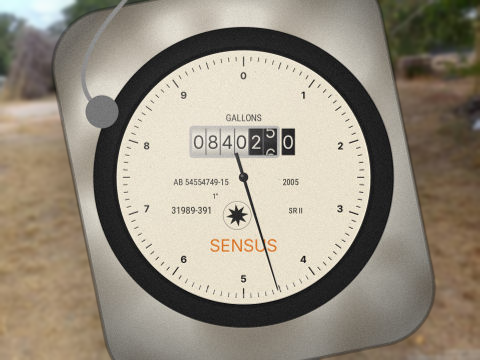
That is 840254.5 gal
